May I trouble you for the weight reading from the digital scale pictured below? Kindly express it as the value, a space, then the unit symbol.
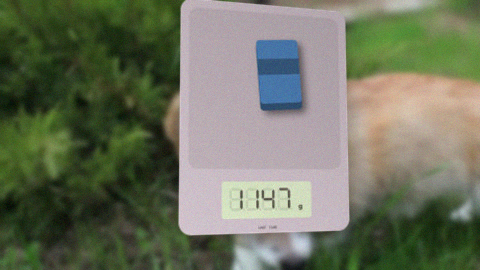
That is 1147 g
